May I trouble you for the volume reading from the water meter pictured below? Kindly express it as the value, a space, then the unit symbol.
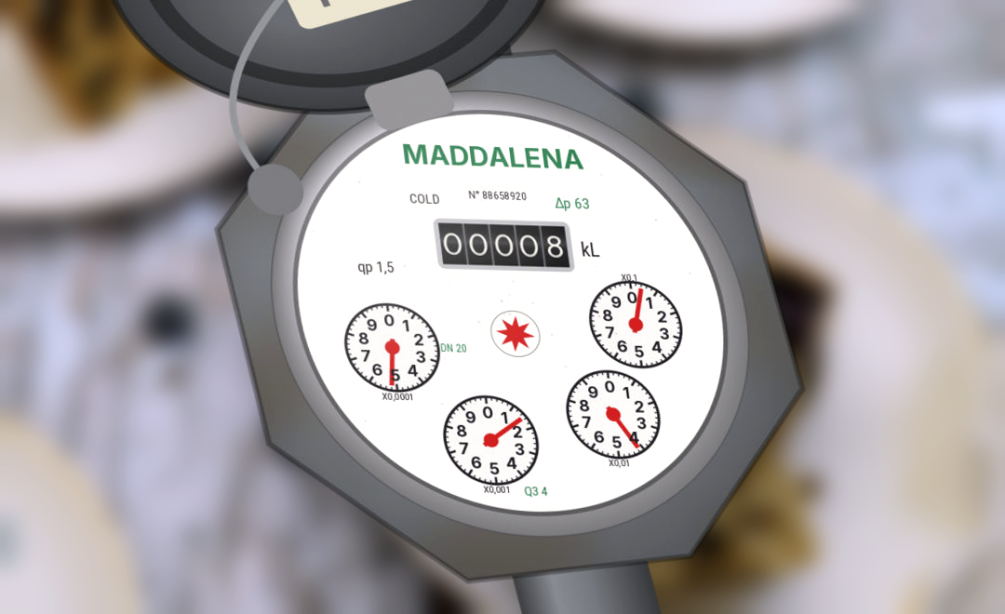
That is 8.0415 kL
